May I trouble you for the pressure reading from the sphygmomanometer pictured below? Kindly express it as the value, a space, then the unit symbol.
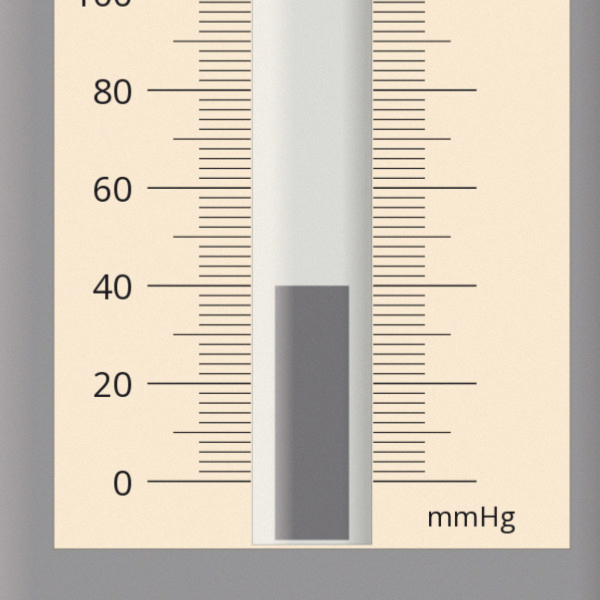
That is 40 mmHg
